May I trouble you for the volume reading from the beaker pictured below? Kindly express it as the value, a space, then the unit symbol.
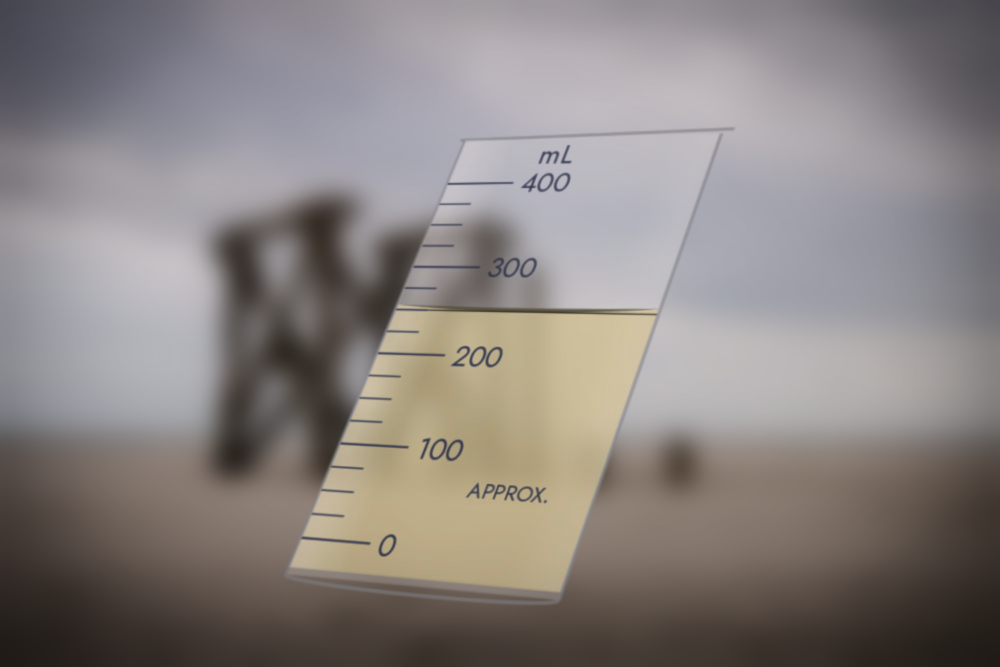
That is 250 mL
